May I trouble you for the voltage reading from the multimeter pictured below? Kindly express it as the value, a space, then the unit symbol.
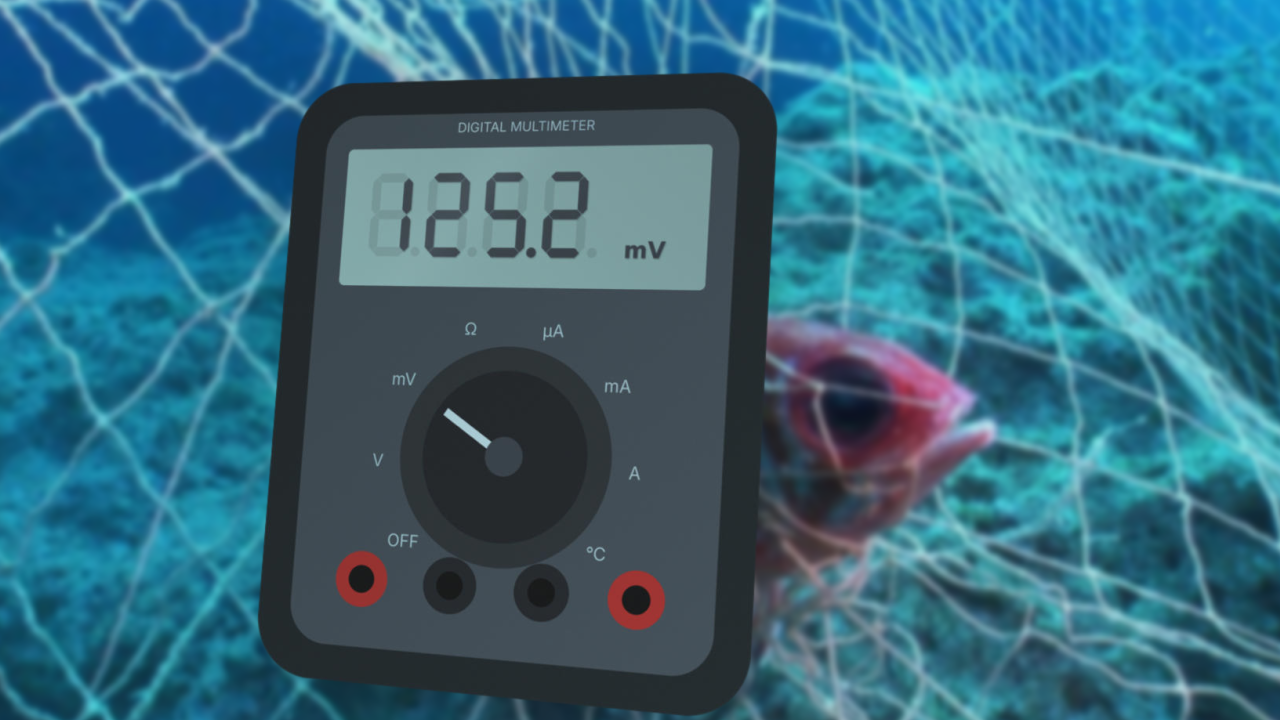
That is 125.2 mV
